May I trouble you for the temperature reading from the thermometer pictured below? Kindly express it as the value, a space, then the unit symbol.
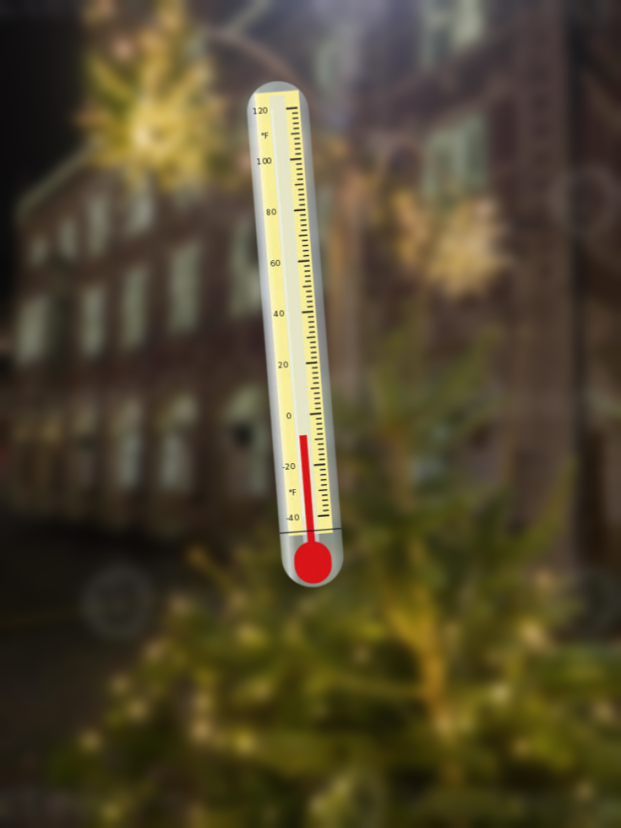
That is -8 °F
